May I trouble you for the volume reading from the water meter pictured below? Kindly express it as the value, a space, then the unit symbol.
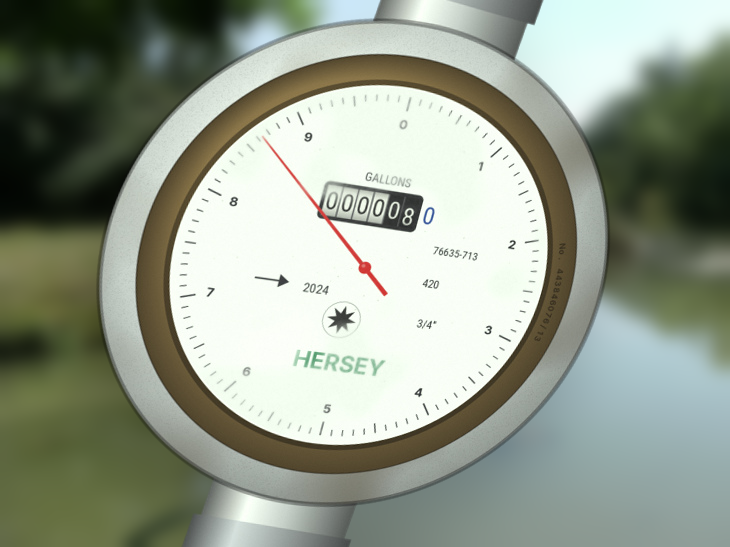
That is 78.6 gal
